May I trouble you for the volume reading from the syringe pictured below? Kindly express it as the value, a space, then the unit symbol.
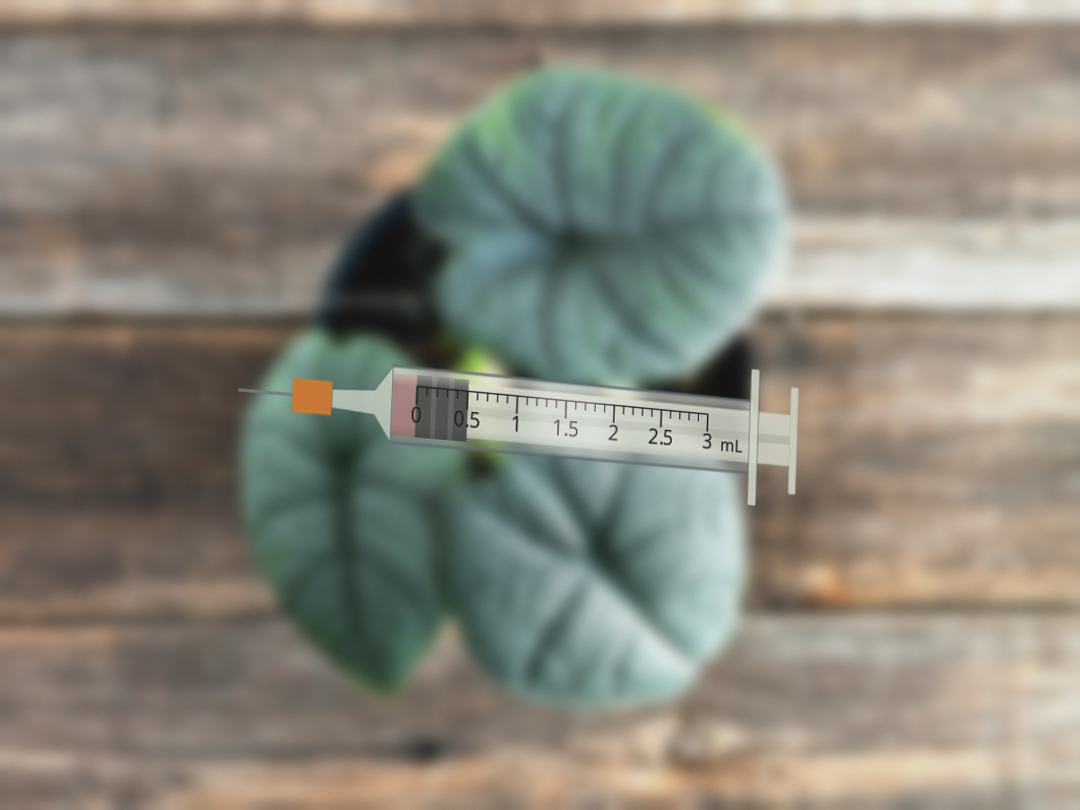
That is 0 mL
